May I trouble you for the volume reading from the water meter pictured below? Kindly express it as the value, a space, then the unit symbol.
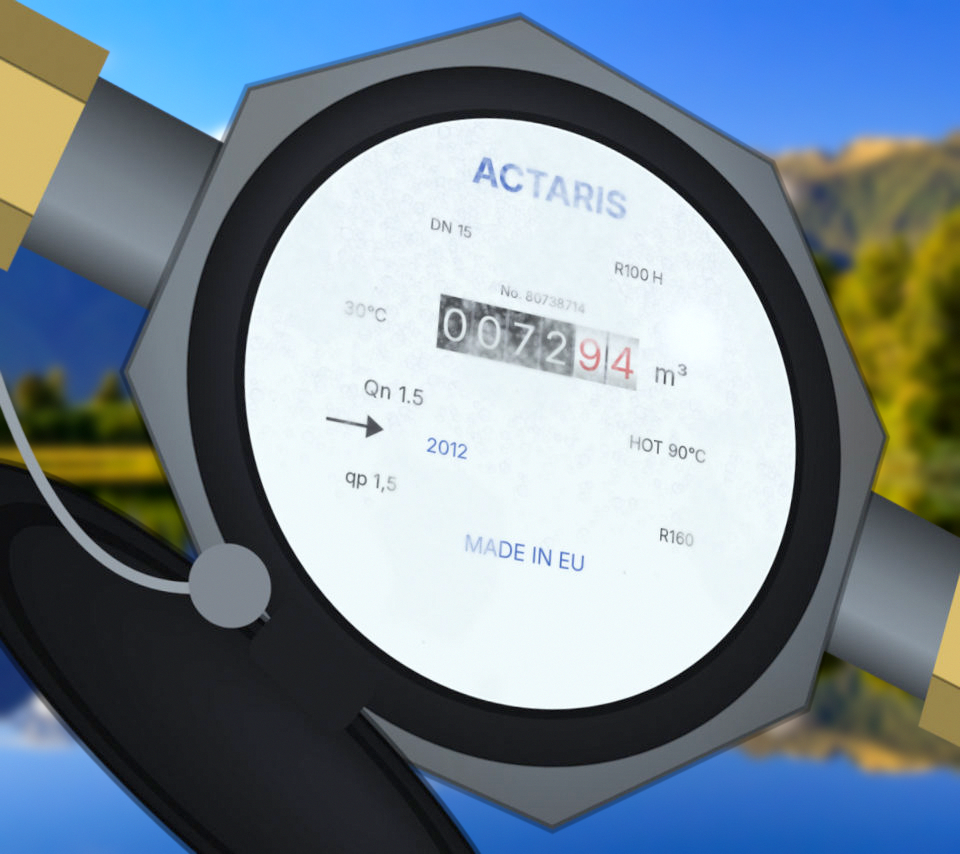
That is 72.94 m³
